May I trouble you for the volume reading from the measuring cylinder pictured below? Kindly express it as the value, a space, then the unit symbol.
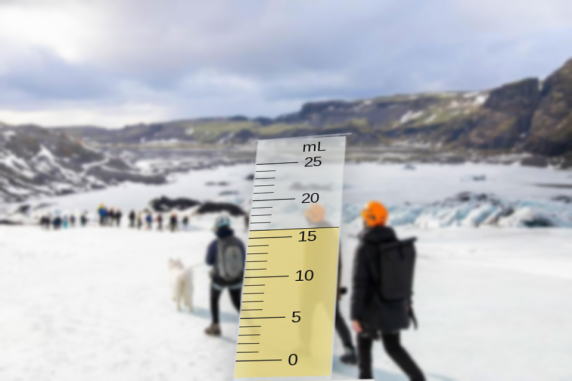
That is 16 mL
